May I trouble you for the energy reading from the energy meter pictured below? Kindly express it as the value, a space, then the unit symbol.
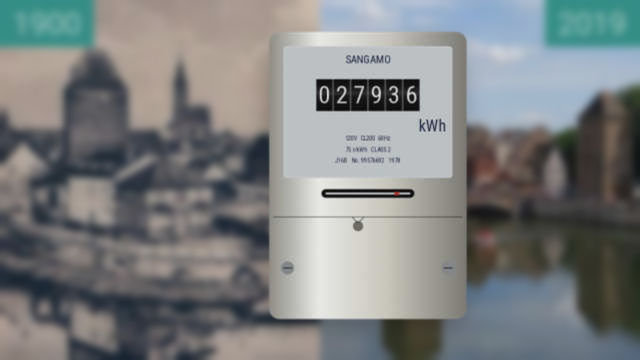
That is 27936 kWh
